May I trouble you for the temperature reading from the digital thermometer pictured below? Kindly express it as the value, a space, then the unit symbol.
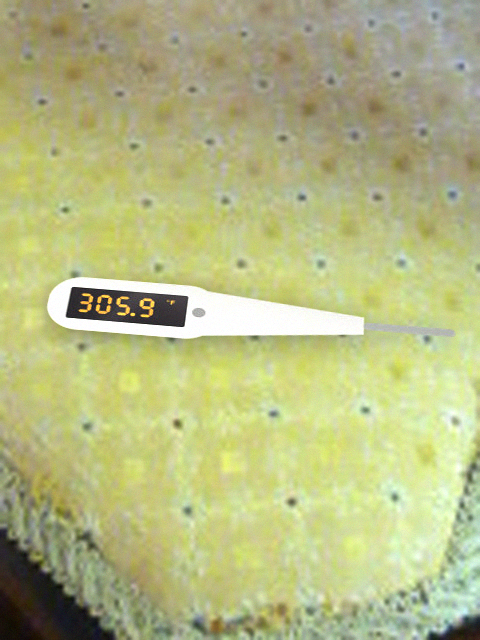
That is 305.9 °F
